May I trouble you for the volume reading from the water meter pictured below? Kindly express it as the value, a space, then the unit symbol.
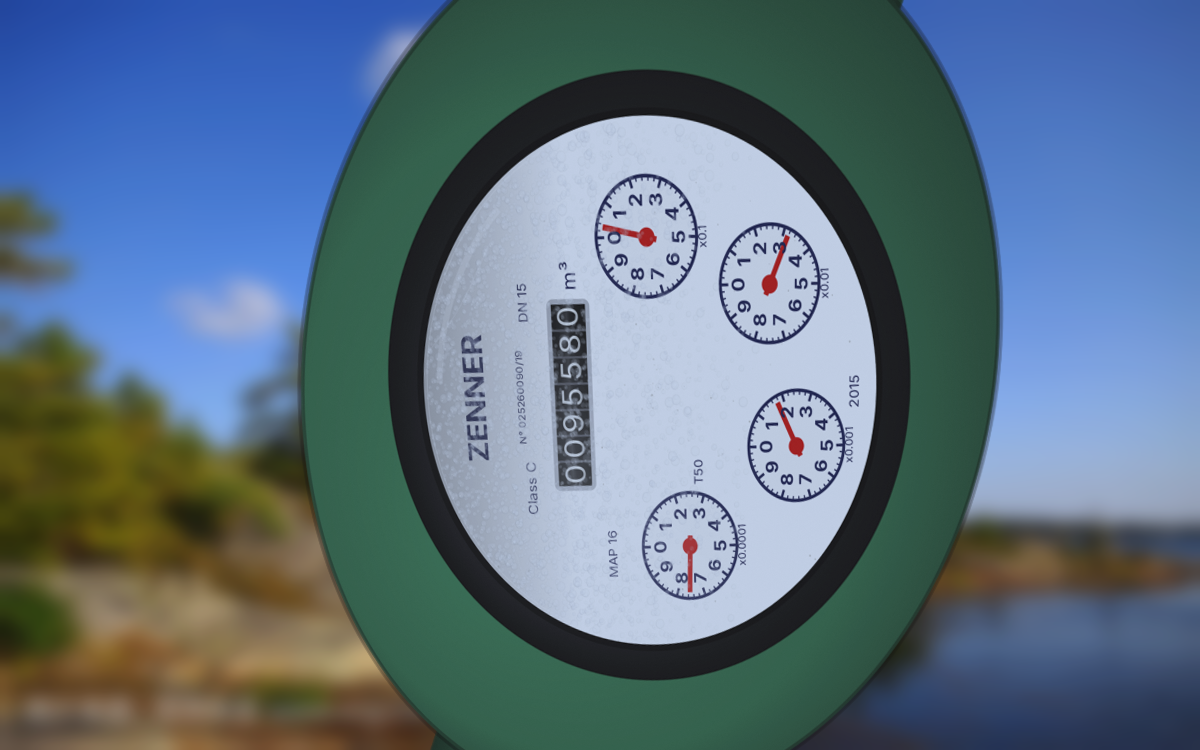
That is 95580.0317 m³
